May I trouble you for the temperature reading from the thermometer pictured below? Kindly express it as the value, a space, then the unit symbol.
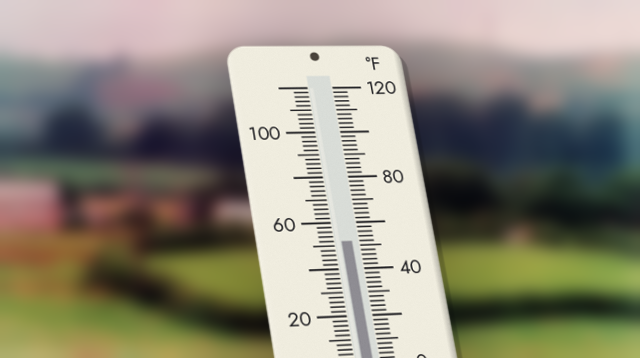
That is 52 °F
